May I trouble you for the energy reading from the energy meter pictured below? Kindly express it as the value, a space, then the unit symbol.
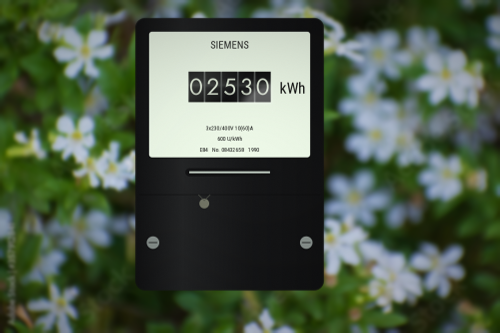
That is 2530 kWh
